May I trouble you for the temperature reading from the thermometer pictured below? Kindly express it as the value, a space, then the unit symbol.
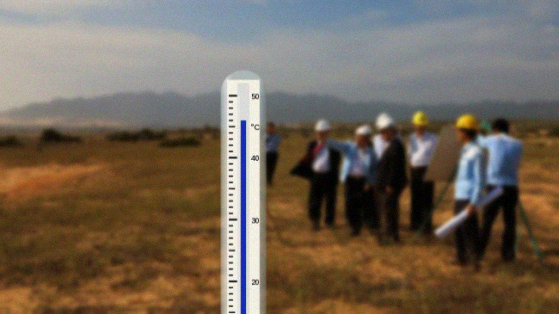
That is 46 °C
